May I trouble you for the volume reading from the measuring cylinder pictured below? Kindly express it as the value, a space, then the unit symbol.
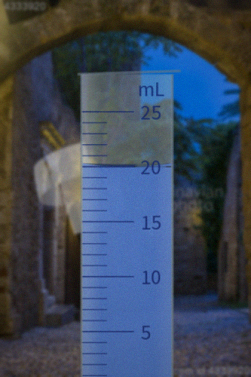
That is 20 mL
